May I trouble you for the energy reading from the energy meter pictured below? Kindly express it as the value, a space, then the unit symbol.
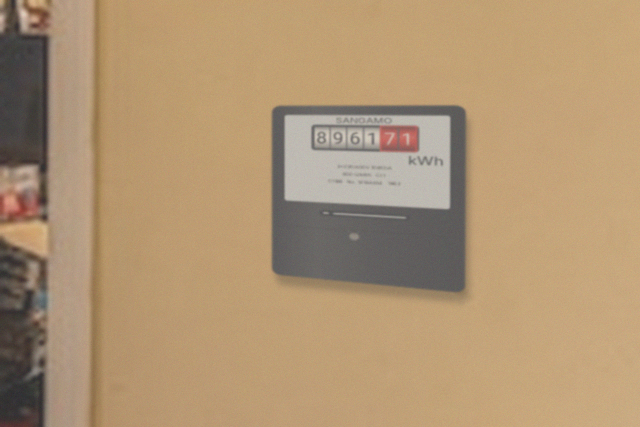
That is 8961.71 kWh
